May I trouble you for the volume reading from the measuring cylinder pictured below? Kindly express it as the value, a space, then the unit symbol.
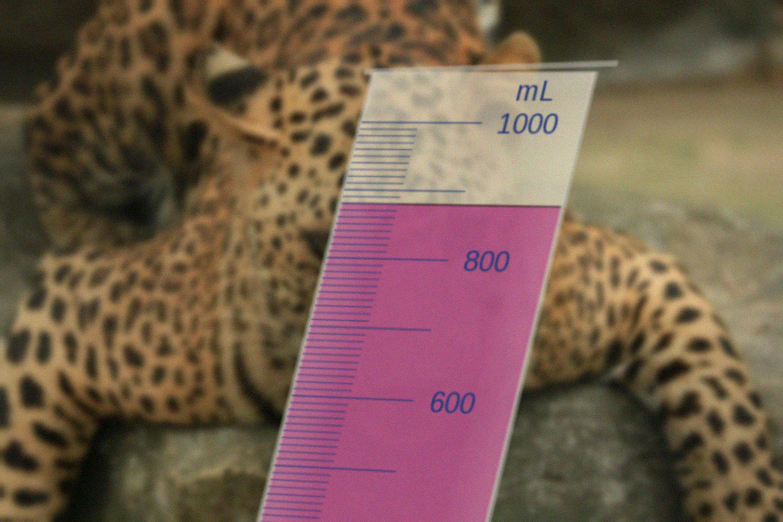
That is 880 mL
